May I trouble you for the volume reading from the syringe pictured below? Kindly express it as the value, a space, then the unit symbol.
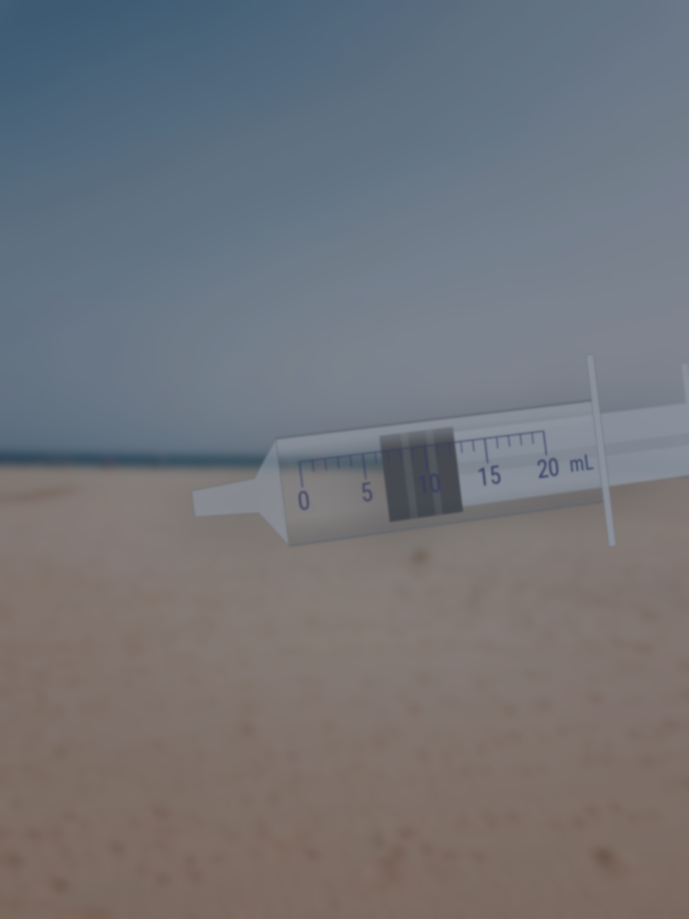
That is 6.5 mL
